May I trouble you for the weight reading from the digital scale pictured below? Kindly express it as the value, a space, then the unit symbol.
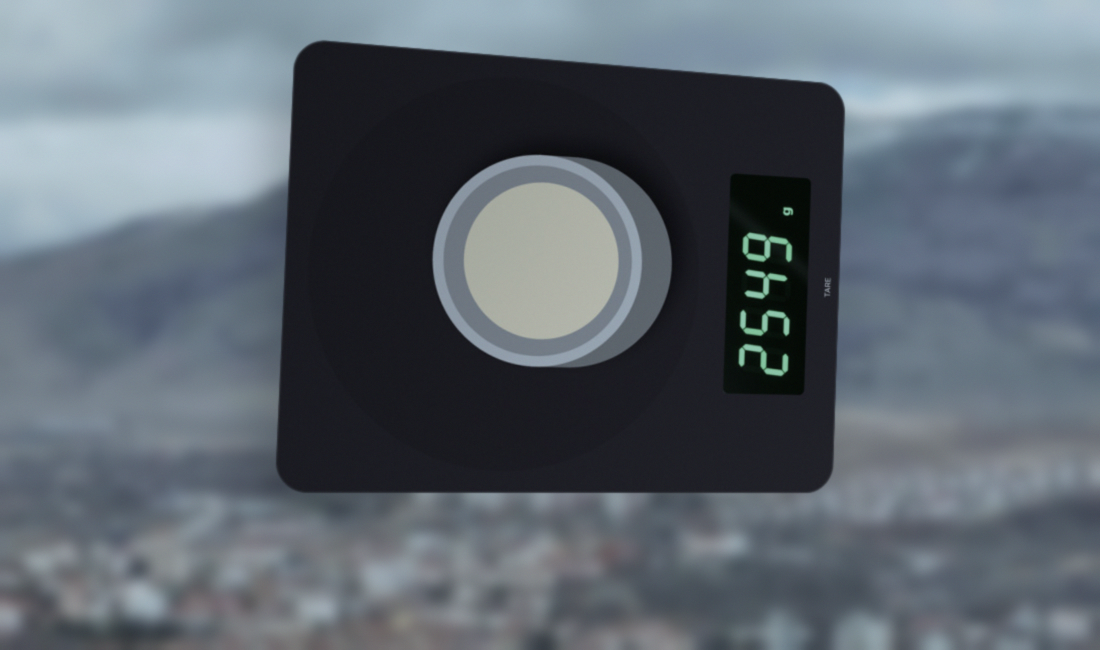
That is 2549 g
